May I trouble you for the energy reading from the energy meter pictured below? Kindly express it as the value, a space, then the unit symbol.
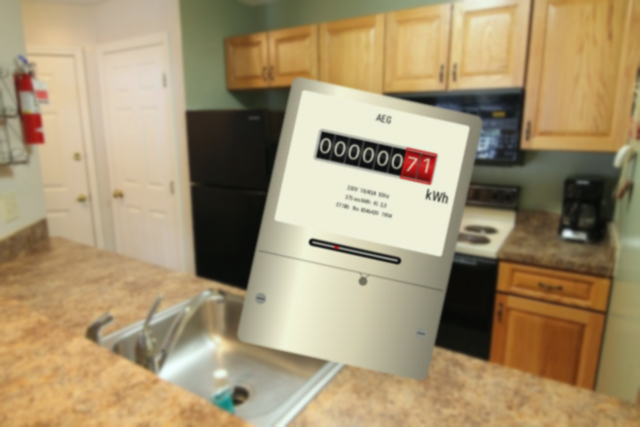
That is 0.71 kWh
